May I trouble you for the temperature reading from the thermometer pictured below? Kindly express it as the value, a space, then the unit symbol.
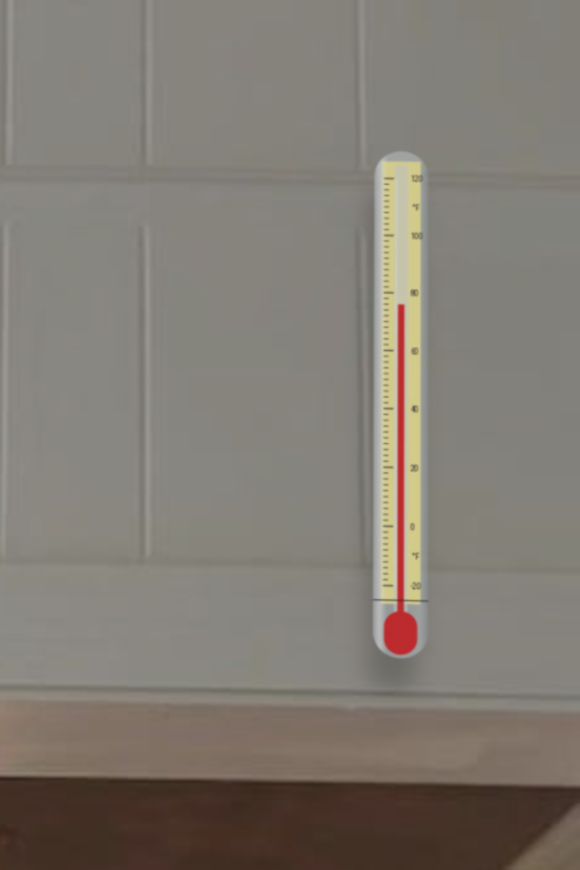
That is 76 °F
